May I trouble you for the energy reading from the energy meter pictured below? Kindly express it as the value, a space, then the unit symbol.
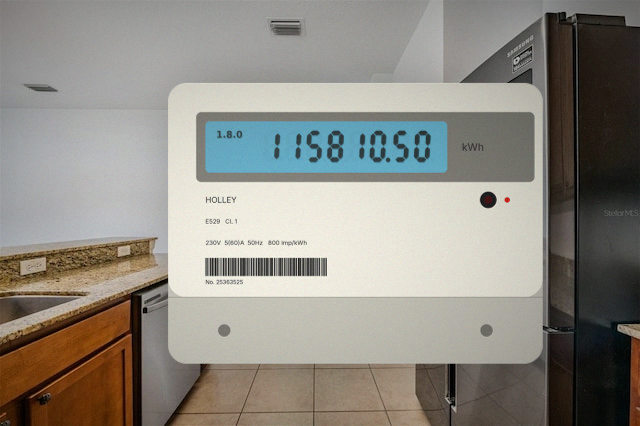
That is 115810.50 kWh
